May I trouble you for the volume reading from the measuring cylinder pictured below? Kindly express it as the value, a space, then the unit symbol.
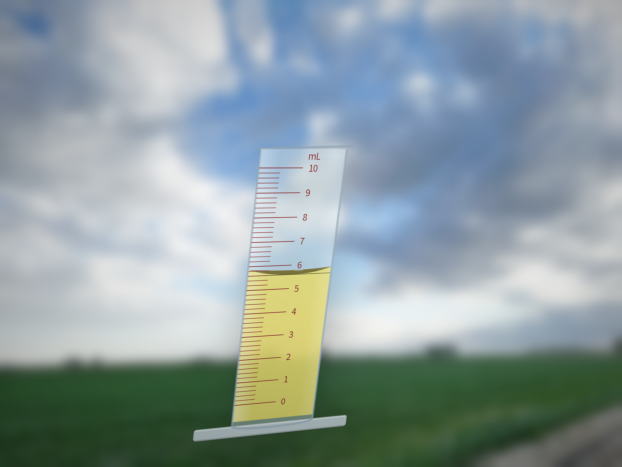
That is 5.6 mL
